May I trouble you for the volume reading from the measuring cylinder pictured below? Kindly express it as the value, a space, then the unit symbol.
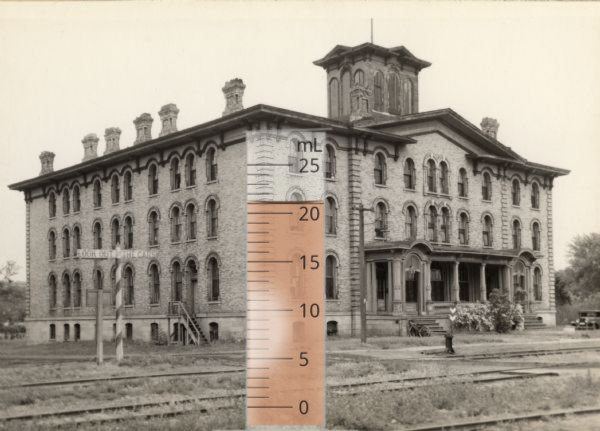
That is 21 mL
